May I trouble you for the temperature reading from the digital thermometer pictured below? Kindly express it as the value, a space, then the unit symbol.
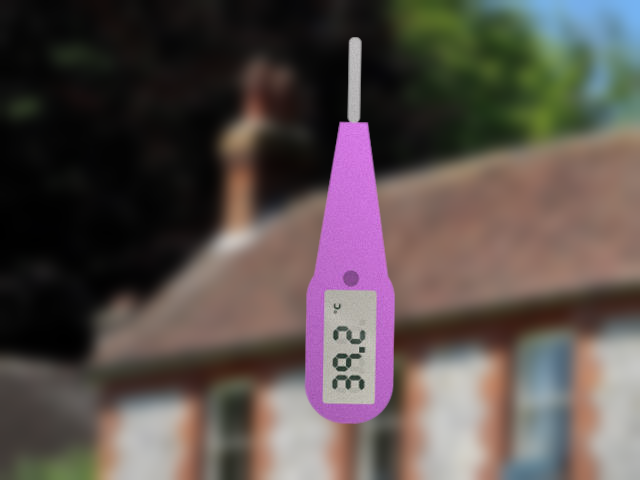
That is 39.2 °C
